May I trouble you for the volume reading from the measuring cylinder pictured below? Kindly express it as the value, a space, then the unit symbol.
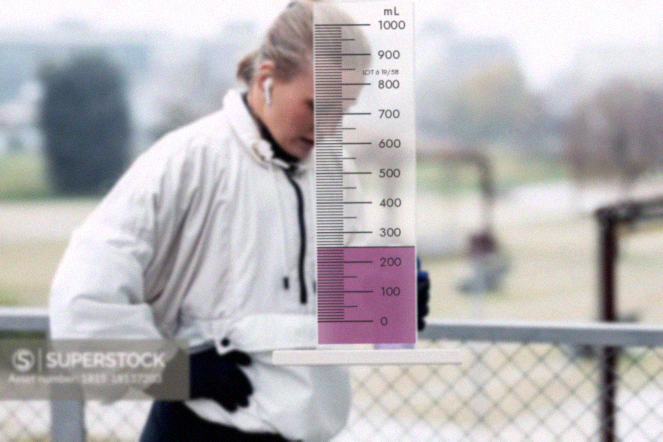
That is 250 mL
